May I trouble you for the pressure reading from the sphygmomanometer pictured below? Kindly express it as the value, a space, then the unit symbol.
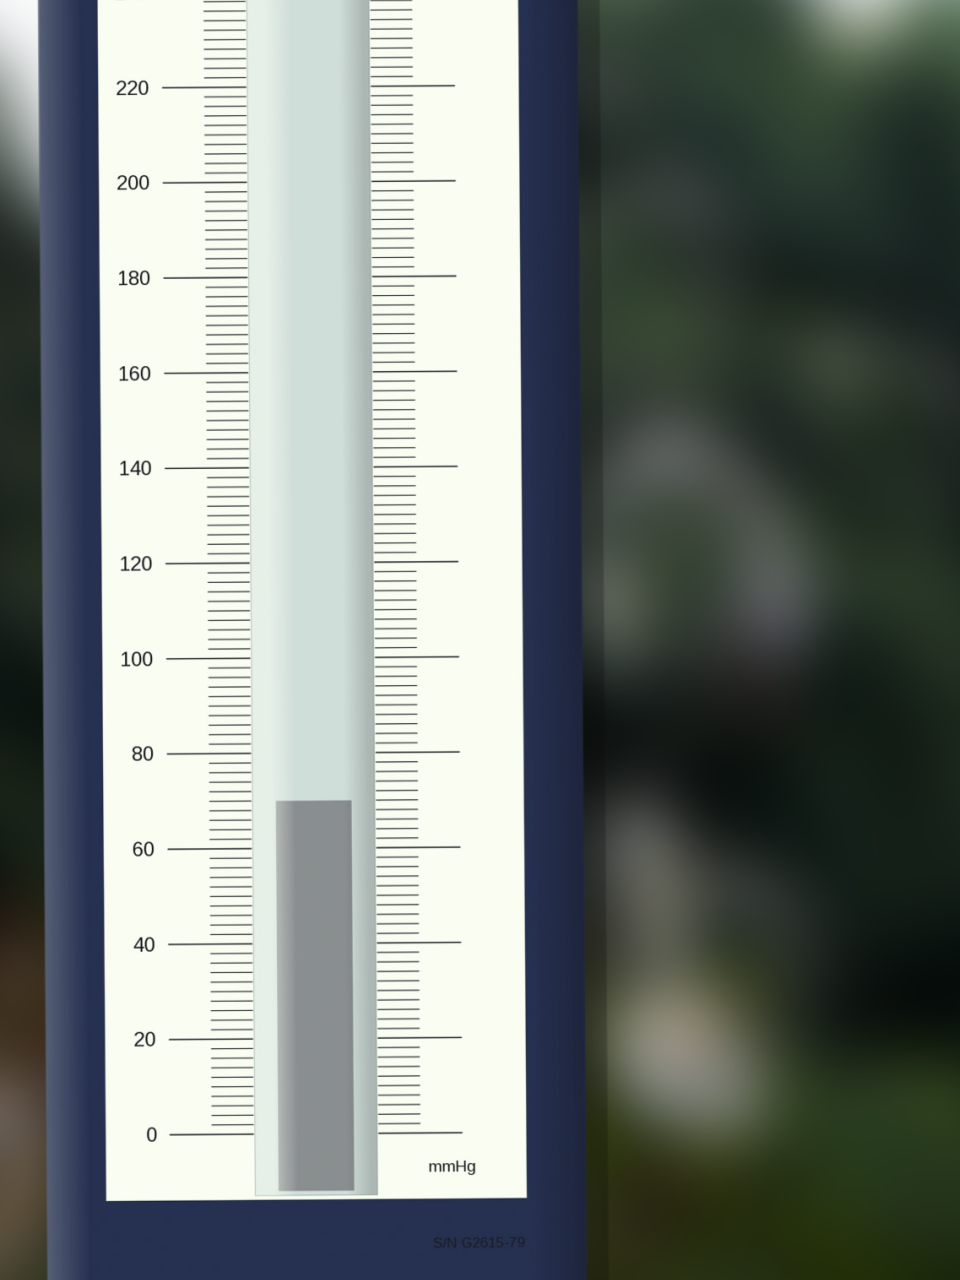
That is 70 mmHg
